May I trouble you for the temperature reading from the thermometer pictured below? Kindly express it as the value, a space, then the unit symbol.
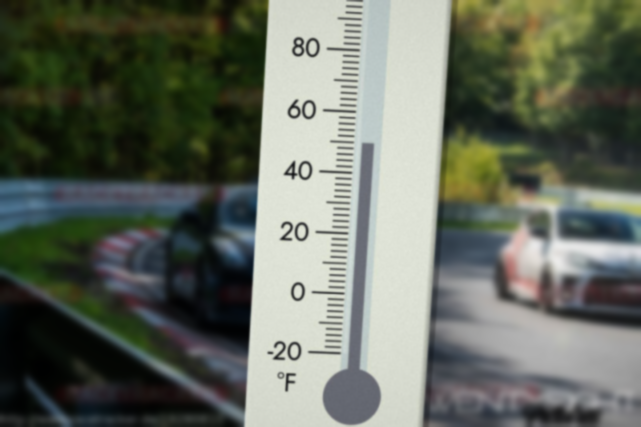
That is 50 °F
